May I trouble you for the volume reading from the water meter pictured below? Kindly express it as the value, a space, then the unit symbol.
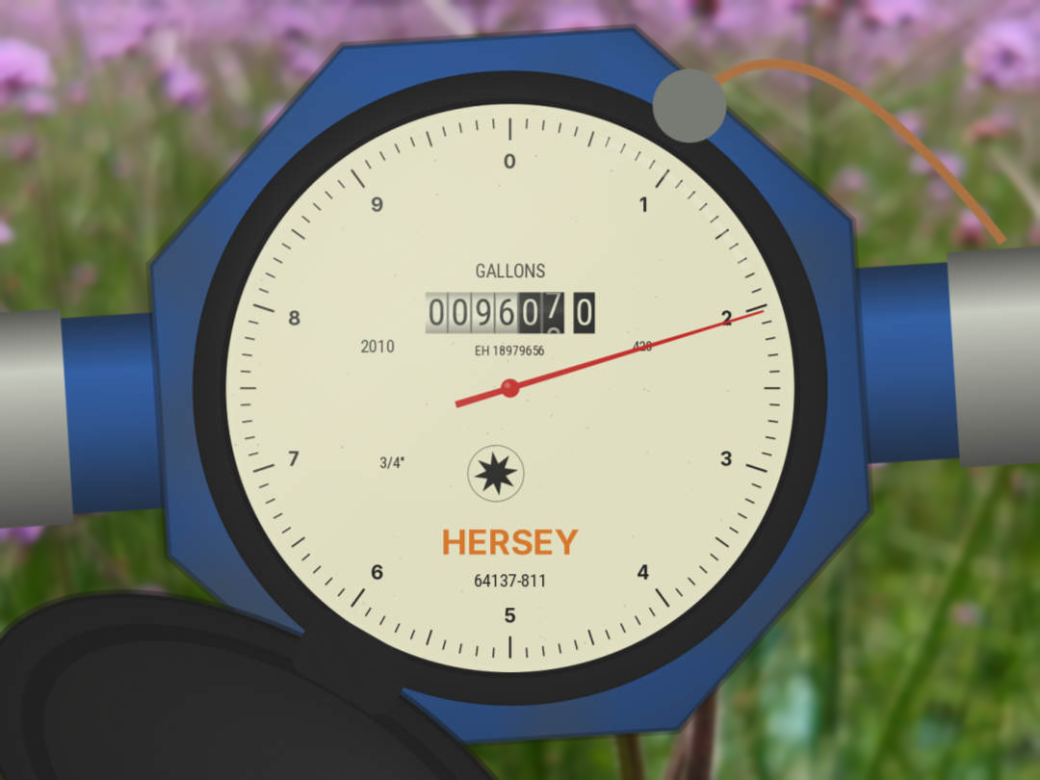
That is 96072.0 gal
